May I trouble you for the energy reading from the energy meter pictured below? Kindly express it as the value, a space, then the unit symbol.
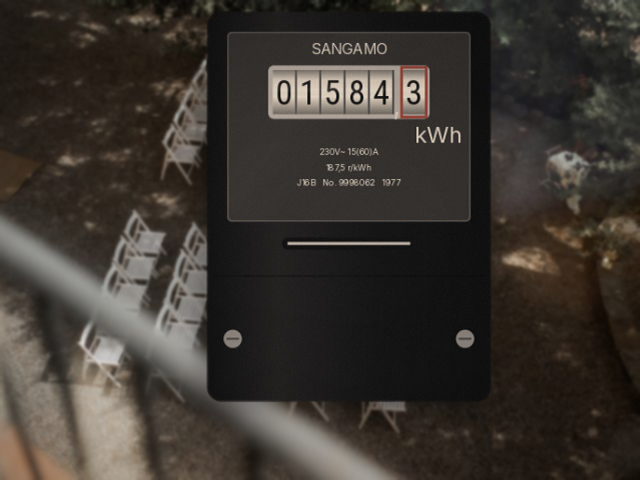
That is 1584.3 kWh
